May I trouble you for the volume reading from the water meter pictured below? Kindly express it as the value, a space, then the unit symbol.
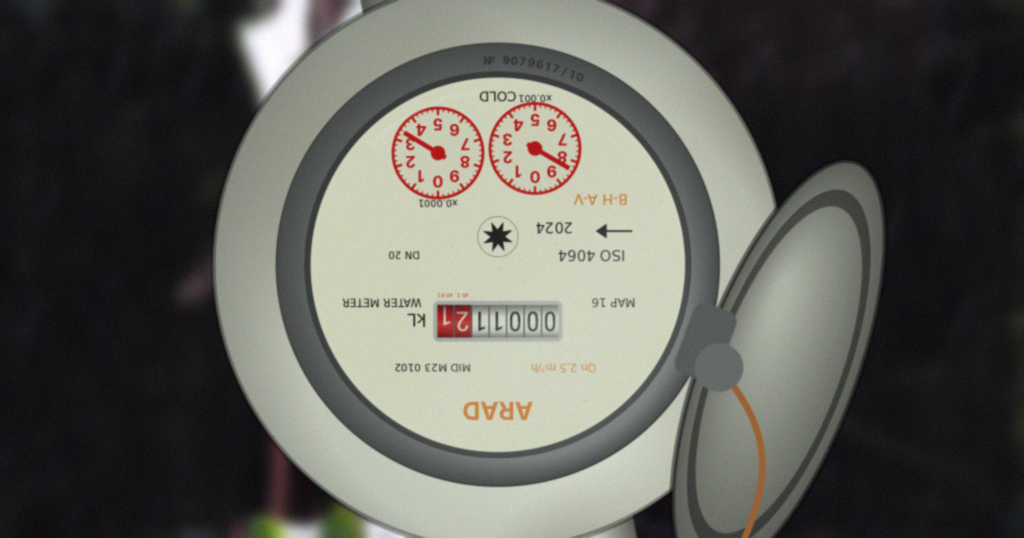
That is 11.2083 kL
